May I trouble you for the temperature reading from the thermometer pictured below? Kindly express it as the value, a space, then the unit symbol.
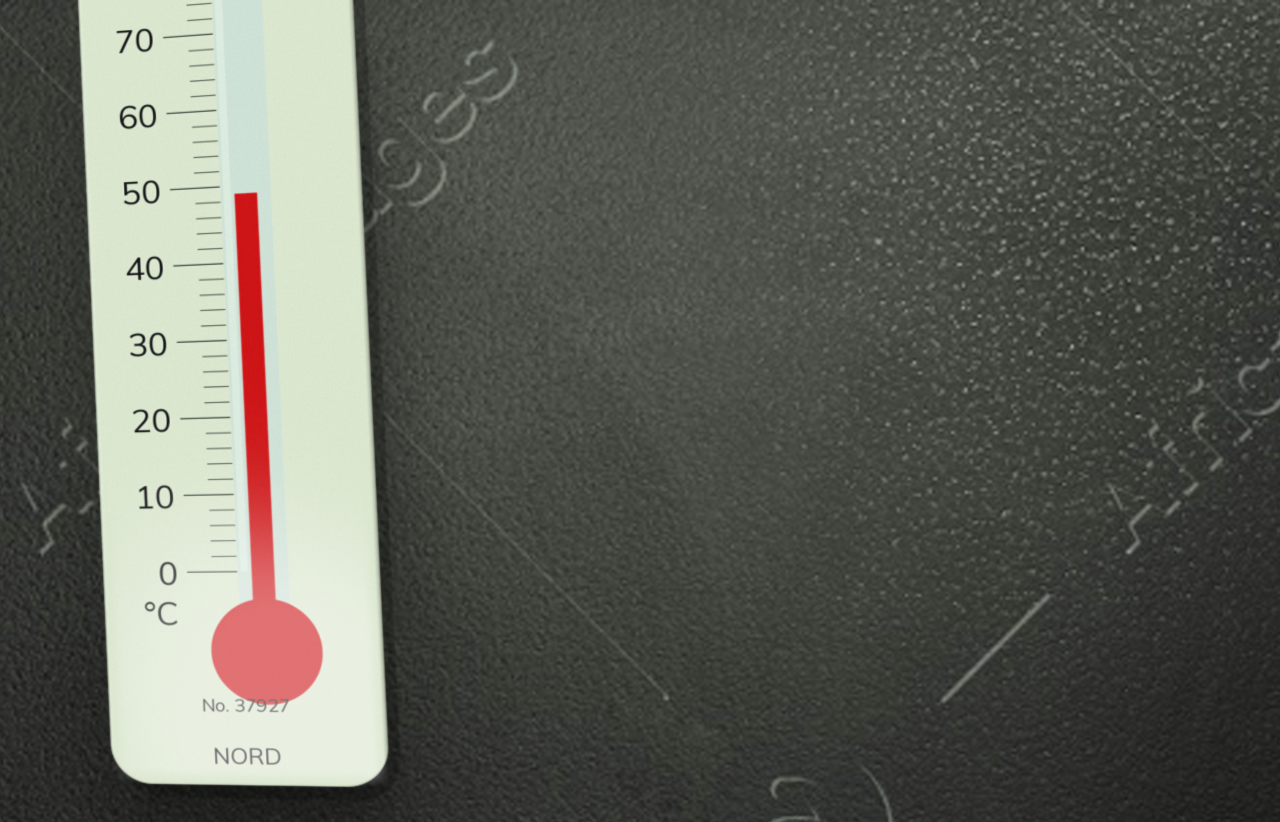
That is 49 °C
